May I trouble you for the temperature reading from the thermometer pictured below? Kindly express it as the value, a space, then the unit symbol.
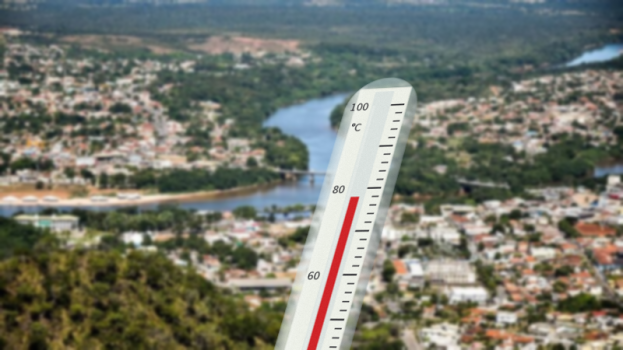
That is 78 °C
